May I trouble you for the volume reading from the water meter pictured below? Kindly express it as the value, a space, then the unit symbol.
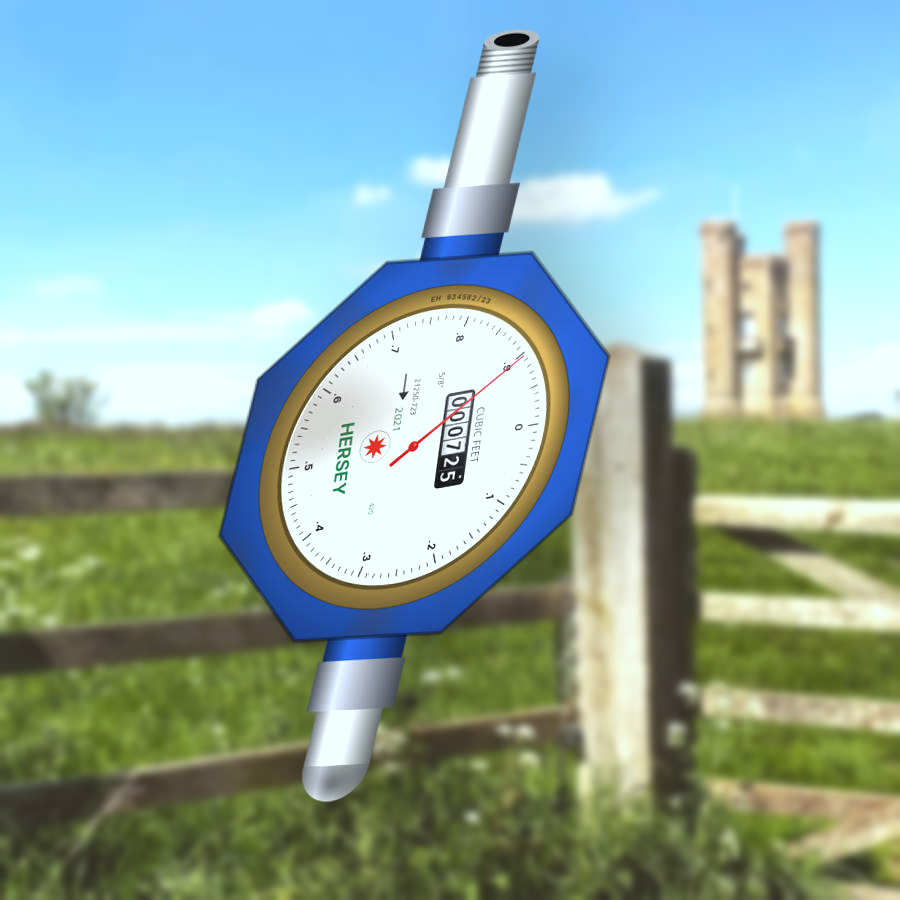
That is 724.90 ft³
